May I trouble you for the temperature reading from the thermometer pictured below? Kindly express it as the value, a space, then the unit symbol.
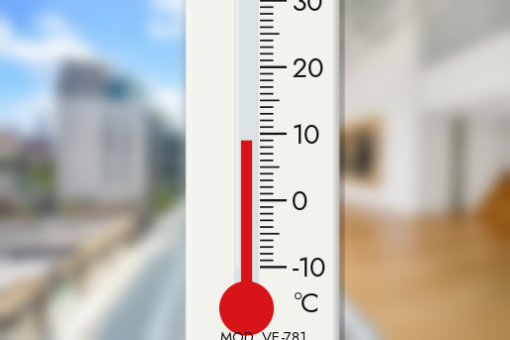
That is 9 °C
